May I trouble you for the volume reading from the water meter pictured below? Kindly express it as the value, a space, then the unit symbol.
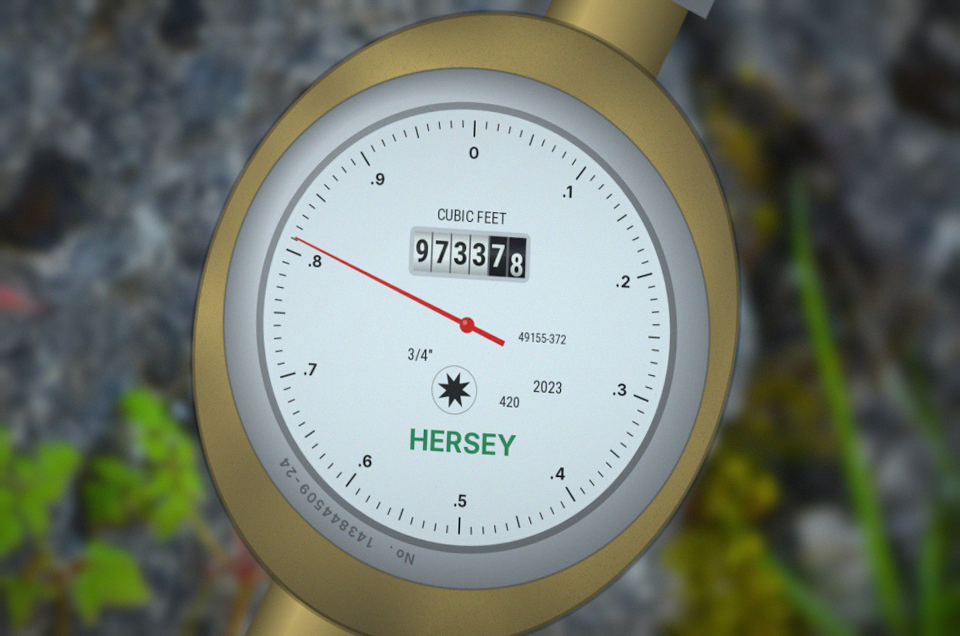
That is 973377.81 ft³
